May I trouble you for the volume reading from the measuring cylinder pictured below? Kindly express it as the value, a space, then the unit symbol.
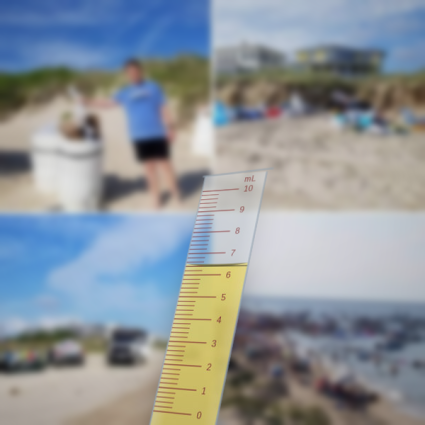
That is 6.4 mL
